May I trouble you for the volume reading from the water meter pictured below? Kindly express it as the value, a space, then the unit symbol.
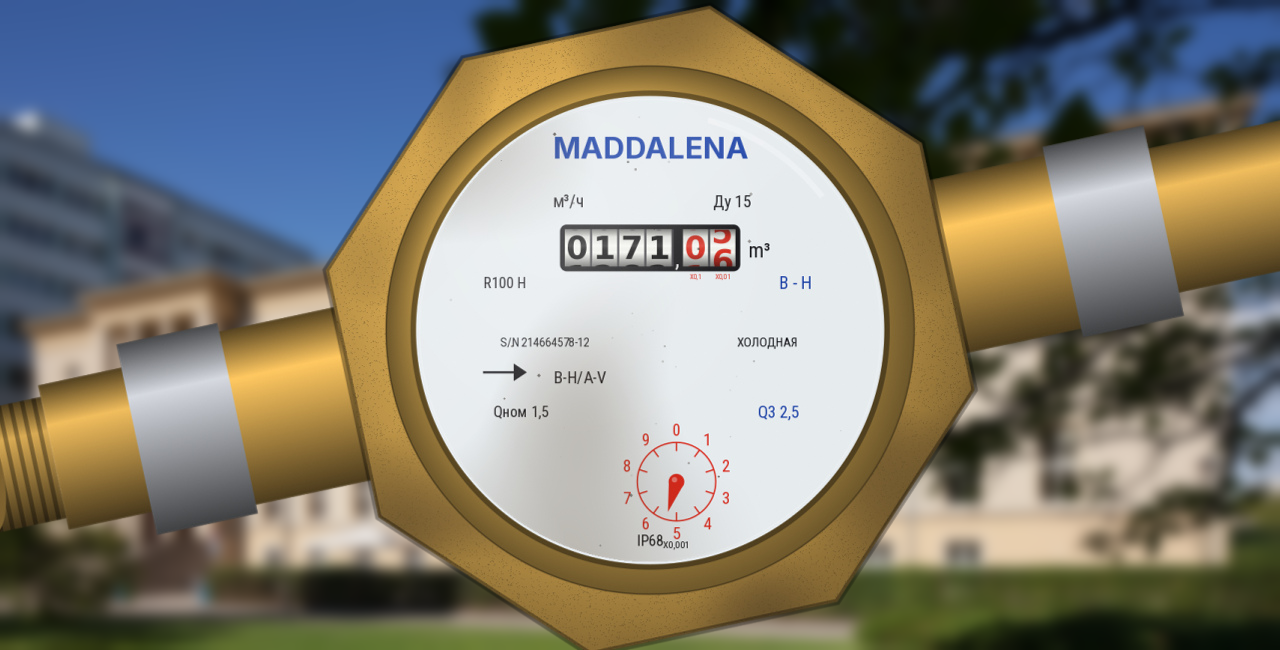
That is 171.055 m³
